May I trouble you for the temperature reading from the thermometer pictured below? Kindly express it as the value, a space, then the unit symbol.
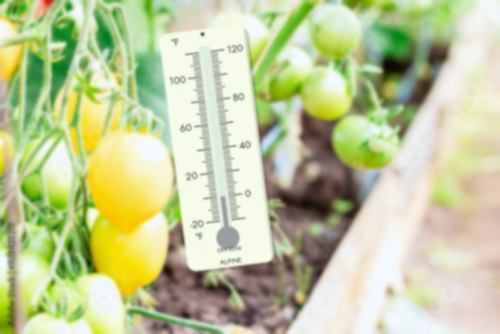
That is 0 °F
